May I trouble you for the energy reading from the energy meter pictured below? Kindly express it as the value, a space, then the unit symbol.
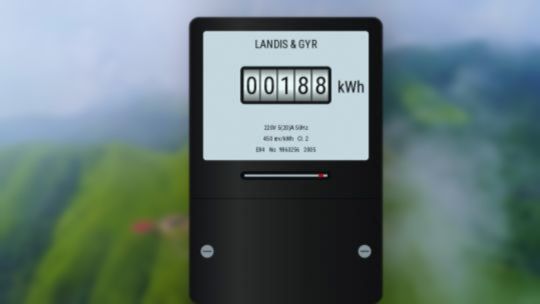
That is 188 kWh
